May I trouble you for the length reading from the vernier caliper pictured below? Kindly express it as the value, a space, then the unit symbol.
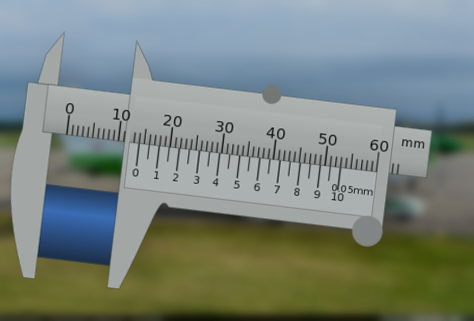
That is 14.0 mm
